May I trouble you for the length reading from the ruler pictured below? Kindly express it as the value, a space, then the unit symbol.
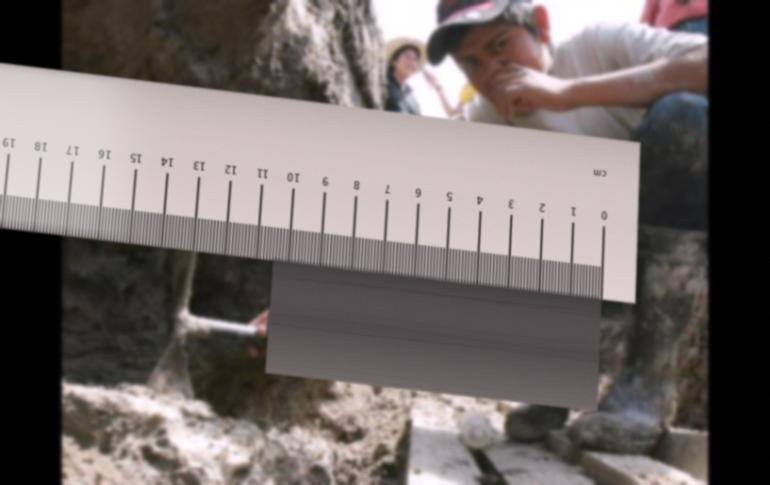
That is 10.5 cm
